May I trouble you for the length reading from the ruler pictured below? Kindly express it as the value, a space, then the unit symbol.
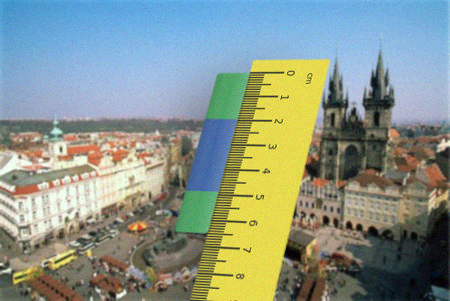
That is 6.5 cm
